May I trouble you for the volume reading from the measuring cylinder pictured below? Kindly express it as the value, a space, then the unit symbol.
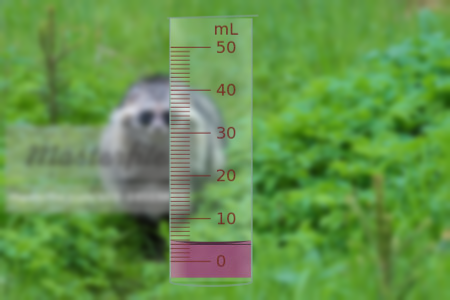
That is 4 mL
